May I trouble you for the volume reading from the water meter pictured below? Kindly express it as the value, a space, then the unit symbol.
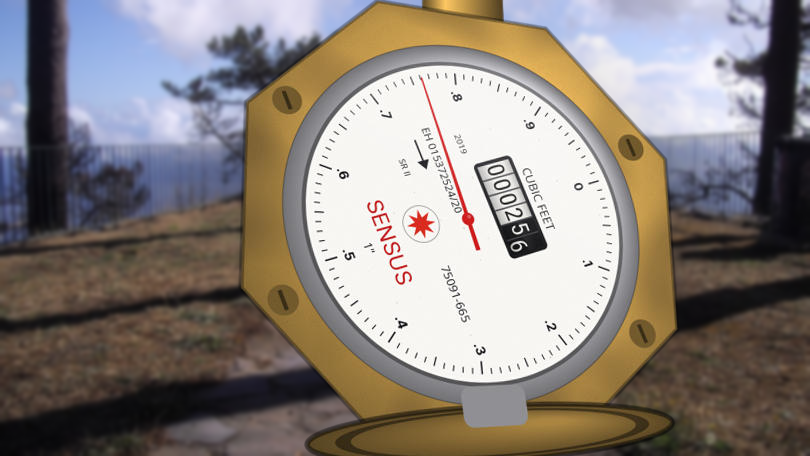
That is 255.76 ft³
